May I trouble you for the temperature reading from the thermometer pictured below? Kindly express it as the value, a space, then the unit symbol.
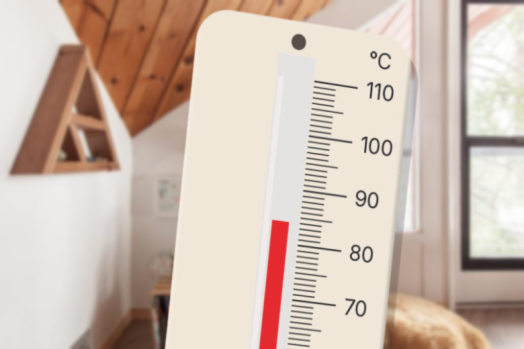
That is 84 °C
